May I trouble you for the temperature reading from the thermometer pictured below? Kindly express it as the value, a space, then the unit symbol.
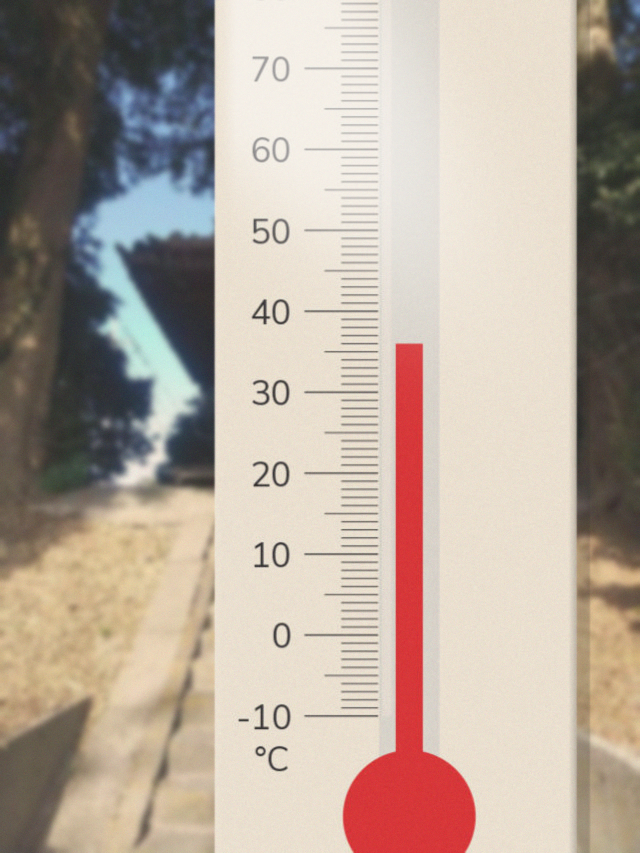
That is 36 °C
